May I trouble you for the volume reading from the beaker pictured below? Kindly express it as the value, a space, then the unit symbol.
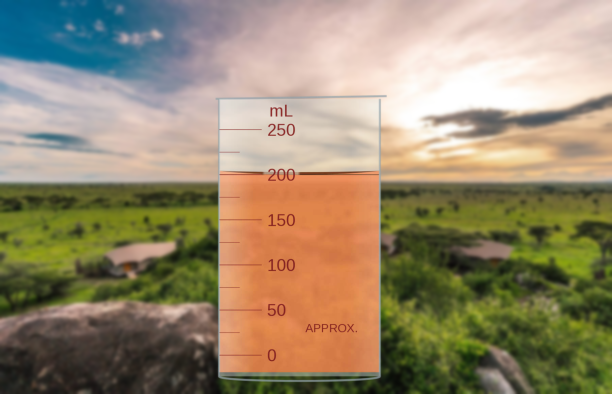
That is 200 mL
